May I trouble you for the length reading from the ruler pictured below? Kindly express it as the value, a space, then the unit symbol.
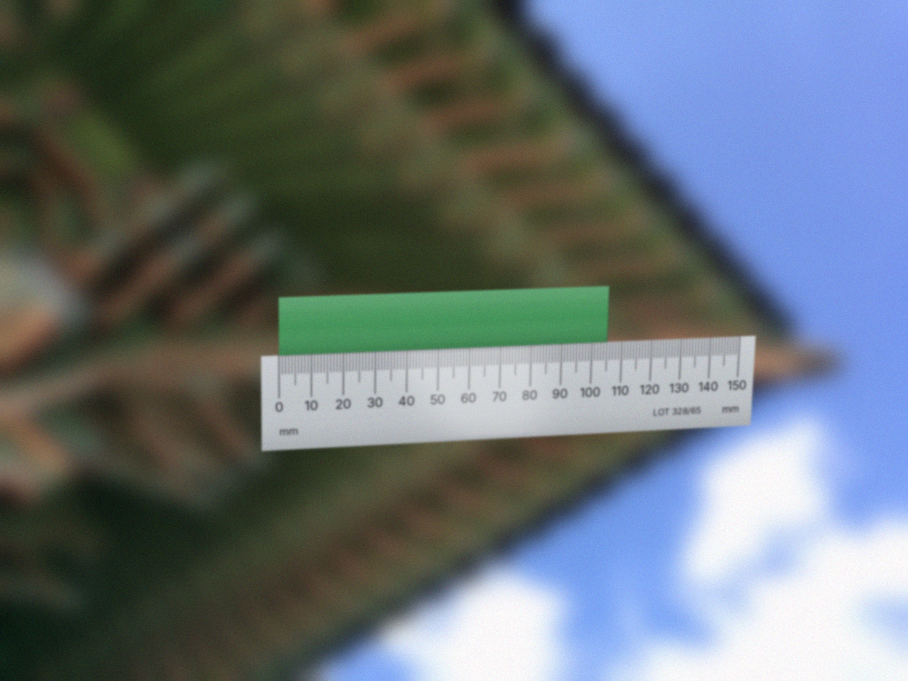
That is 105 mm
